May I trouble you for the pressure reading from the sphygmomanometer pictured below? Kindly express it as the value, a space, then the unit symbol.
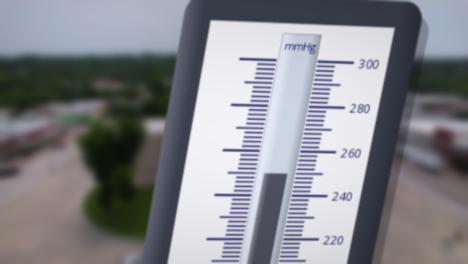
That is 250 mmHg
